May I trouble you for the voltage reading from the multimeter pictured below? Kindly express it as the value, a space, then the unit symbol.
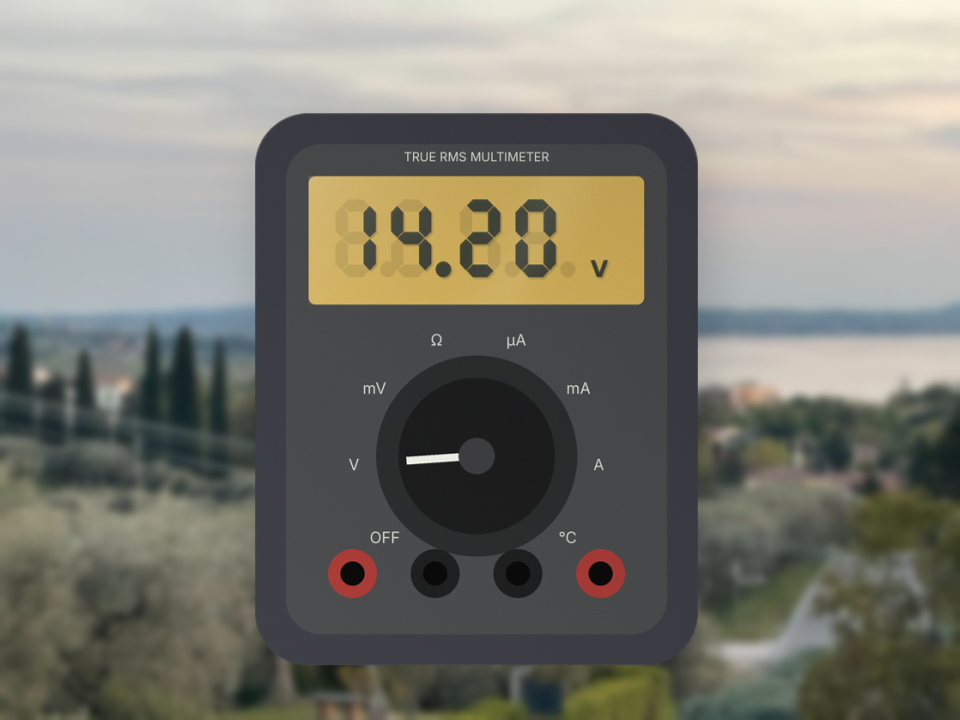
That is 14.20 V
